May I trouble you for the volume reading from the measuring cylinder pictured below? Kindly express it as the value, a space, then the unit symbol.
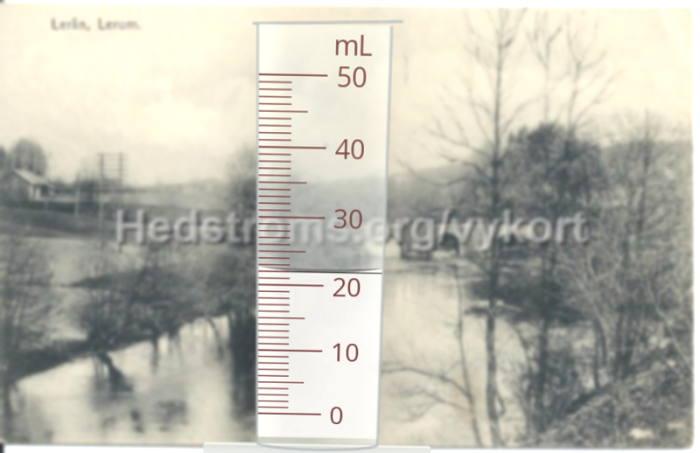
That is 22 mL
